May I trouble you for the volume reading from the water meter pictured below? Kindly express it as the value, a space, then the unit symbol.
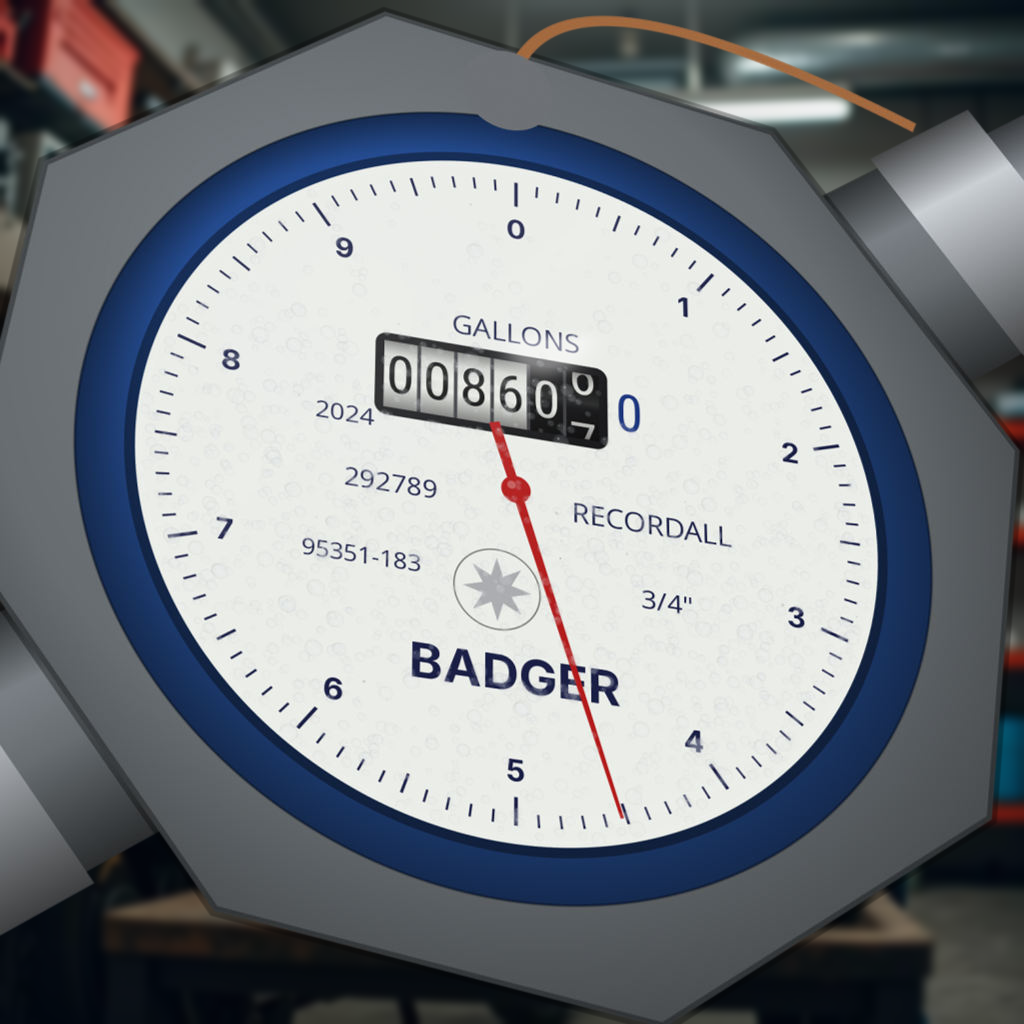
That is 86064.5 gal
